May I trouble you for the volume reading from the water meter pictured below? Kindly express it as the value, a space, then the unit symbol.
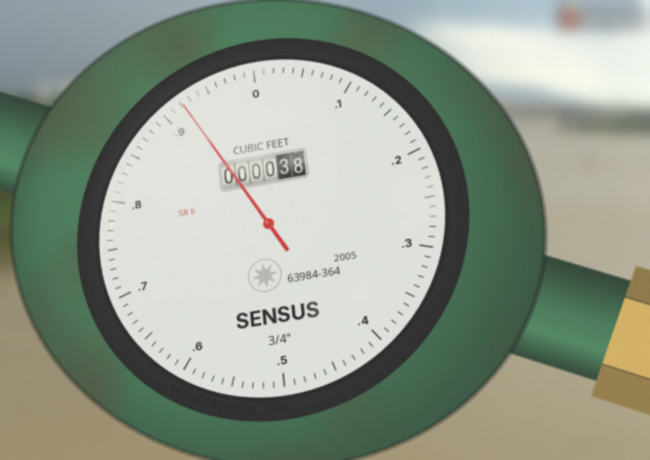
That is 37.92 ft³
